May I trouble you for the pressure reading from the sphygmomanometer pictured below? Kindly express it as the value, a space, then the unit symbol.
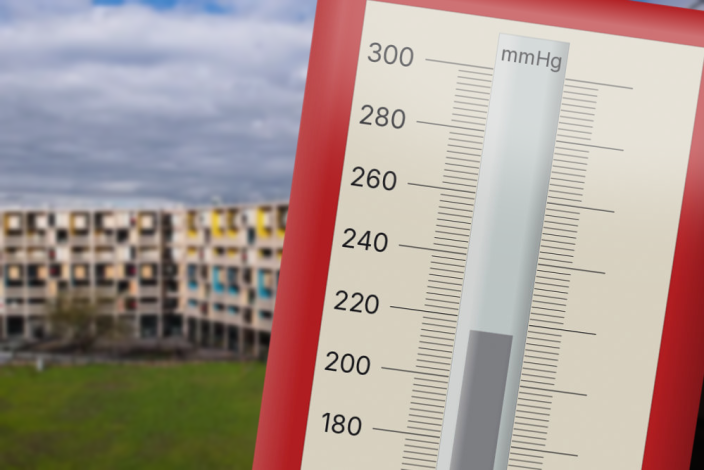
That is 216 mmHg
